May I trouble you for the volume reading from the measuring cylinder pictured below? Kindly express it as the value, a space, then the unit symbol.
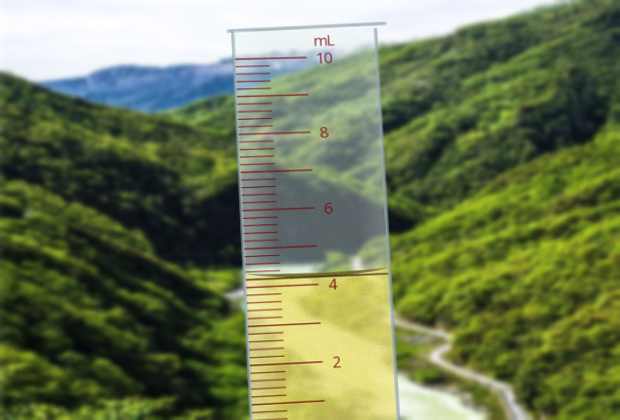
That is 4.2 mL
